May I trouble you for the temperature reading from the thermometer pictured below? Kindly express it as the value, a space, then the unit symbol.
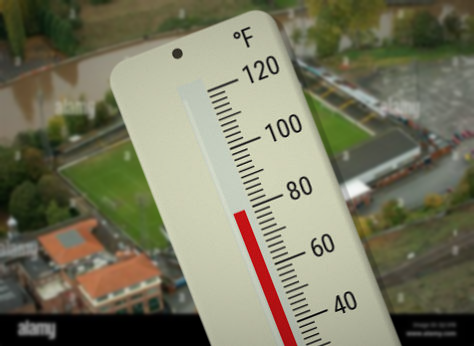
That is 80 °F
